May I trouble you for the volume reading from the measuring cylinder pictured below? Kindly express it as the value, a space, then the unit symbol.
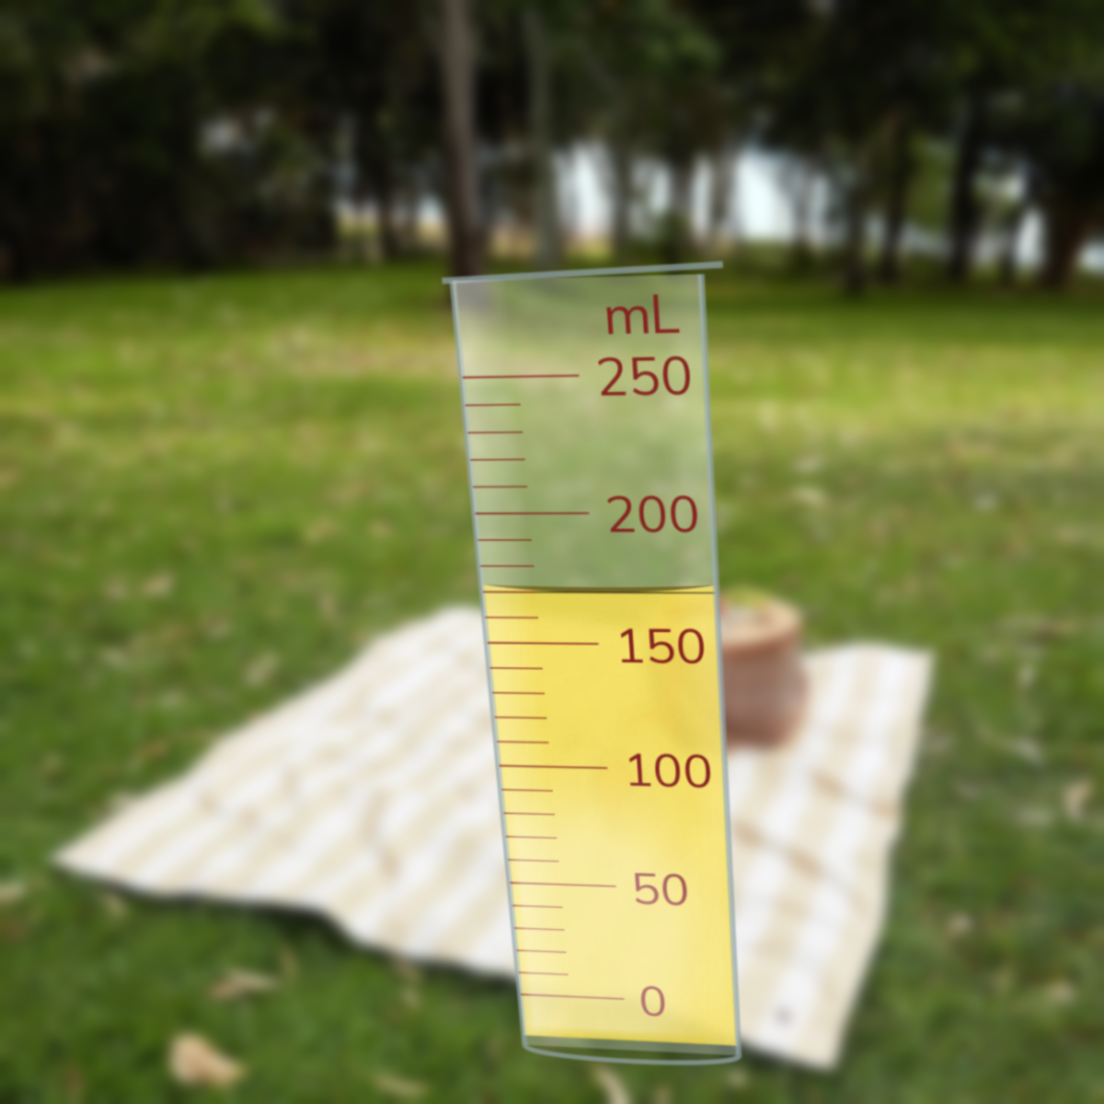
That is 170 mL
